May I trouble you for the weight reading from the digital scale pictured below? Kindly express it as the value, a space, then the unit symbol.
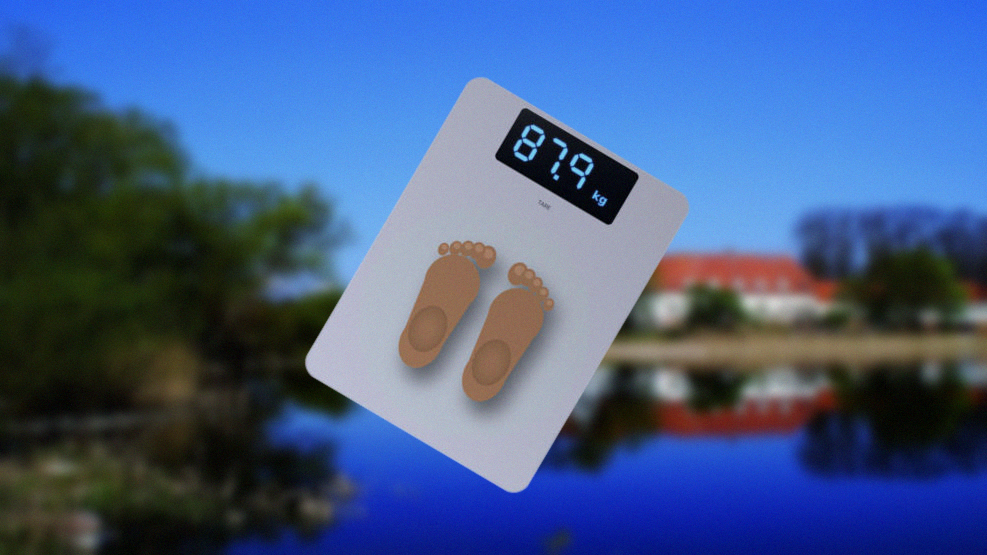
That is 87.9 kg
